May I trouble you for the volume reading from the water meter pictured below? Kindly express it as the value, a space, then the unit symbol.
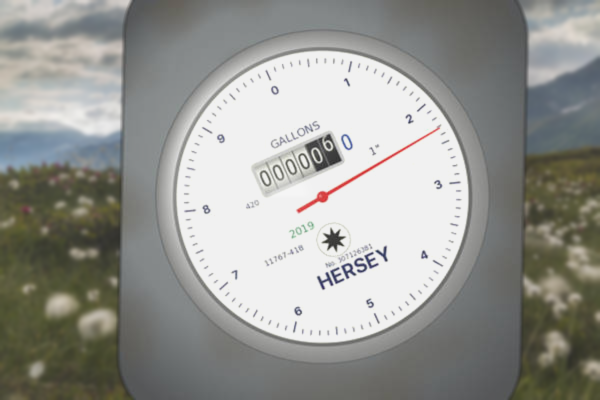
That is 62.3 gal
